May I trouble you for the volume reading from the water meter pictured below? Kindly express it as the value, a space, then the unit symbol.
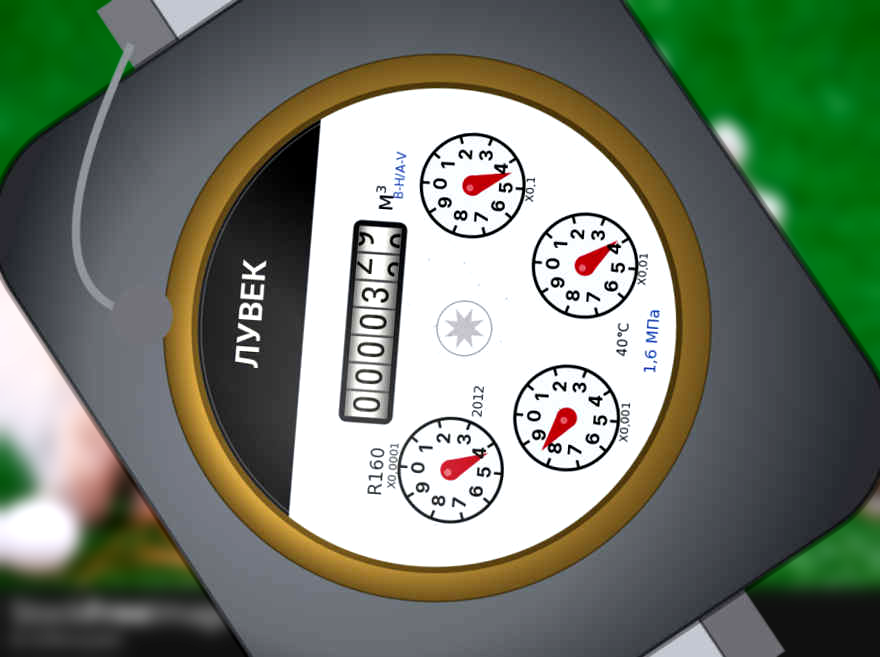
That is 329.4384 m³
